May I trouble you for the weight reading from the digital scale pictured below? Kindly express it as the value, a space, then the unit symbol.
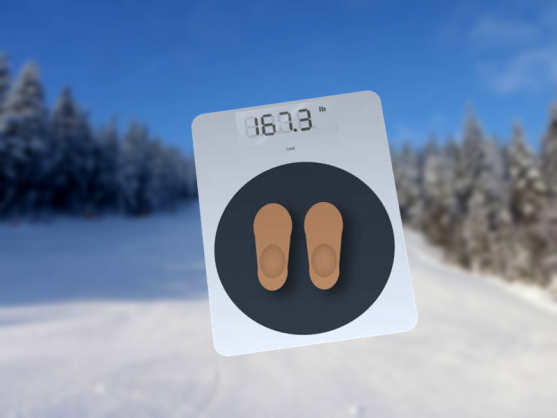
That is 167.3 lb
